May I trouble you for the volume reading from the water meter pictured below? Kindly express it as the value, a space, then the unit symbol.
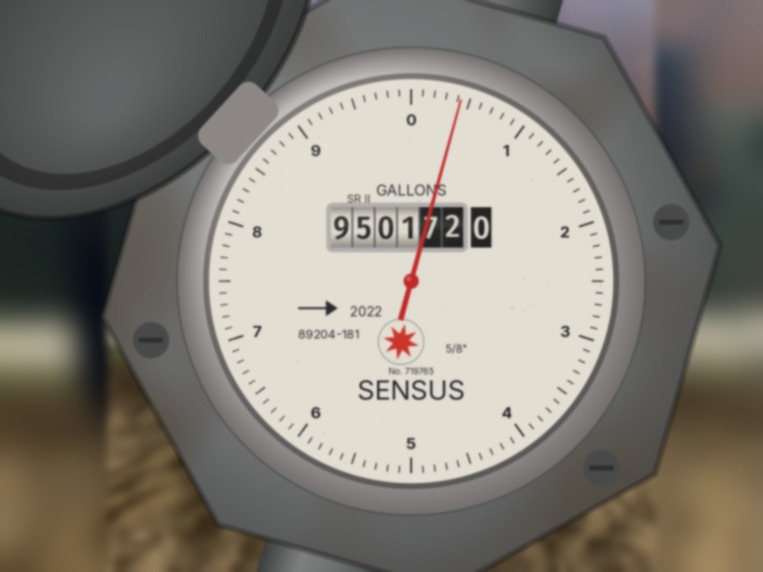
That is 9501720.4 gal
